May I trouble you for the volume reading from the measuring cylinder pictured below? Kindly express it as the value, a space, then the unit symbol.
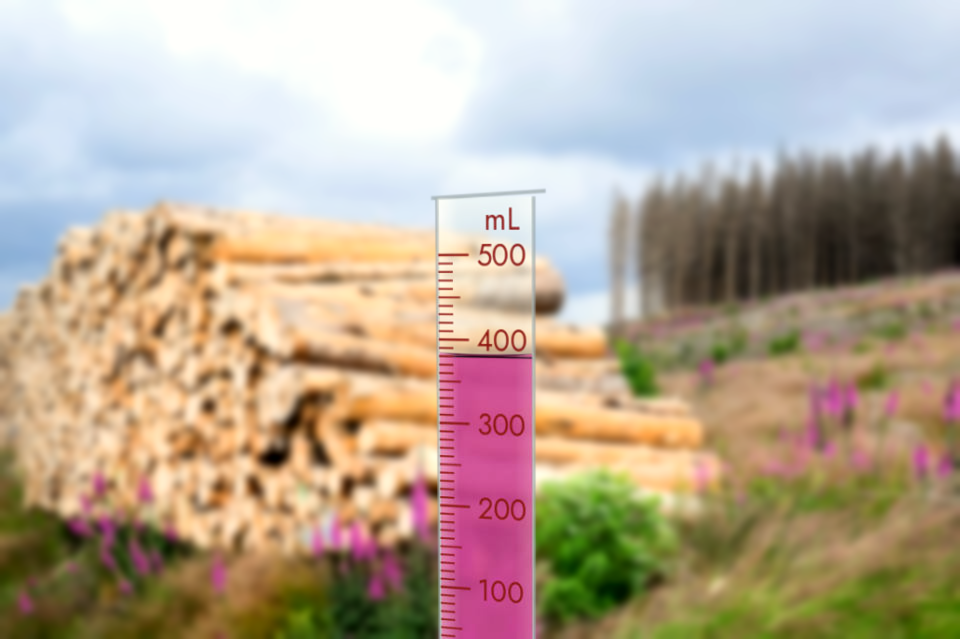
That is 380 mL
